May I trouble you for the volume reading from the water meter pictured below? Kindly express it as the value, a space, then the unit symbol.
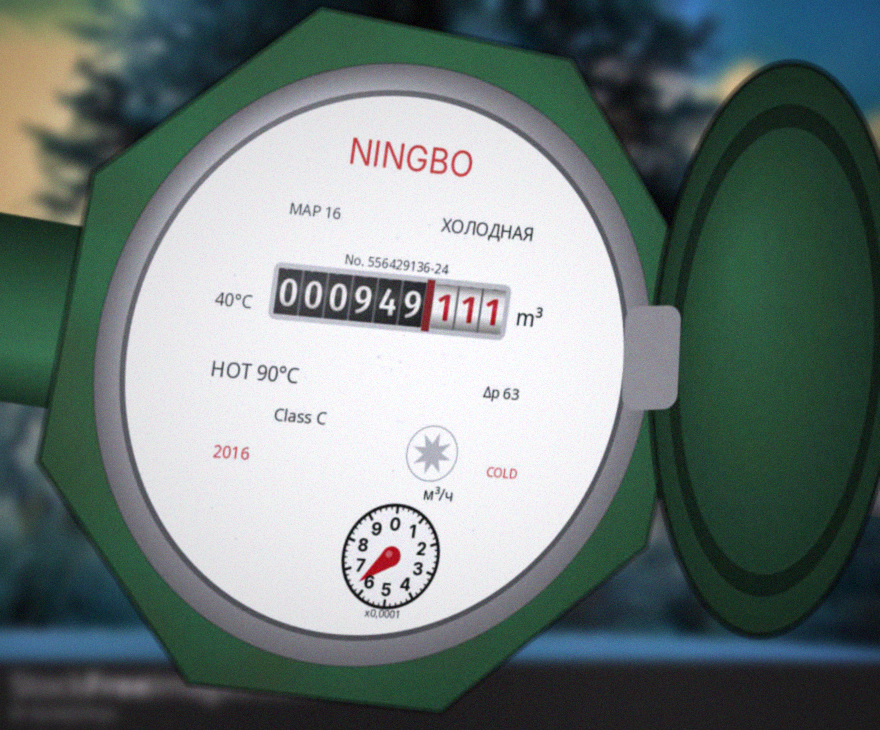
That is 949.1116 m³
